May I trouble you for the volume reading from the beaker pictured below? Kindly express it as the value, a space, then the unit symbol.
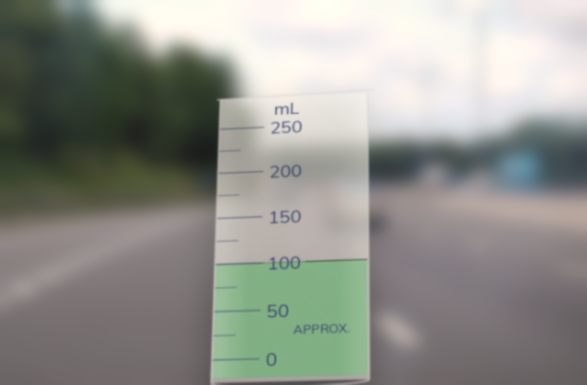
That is 100 mL
